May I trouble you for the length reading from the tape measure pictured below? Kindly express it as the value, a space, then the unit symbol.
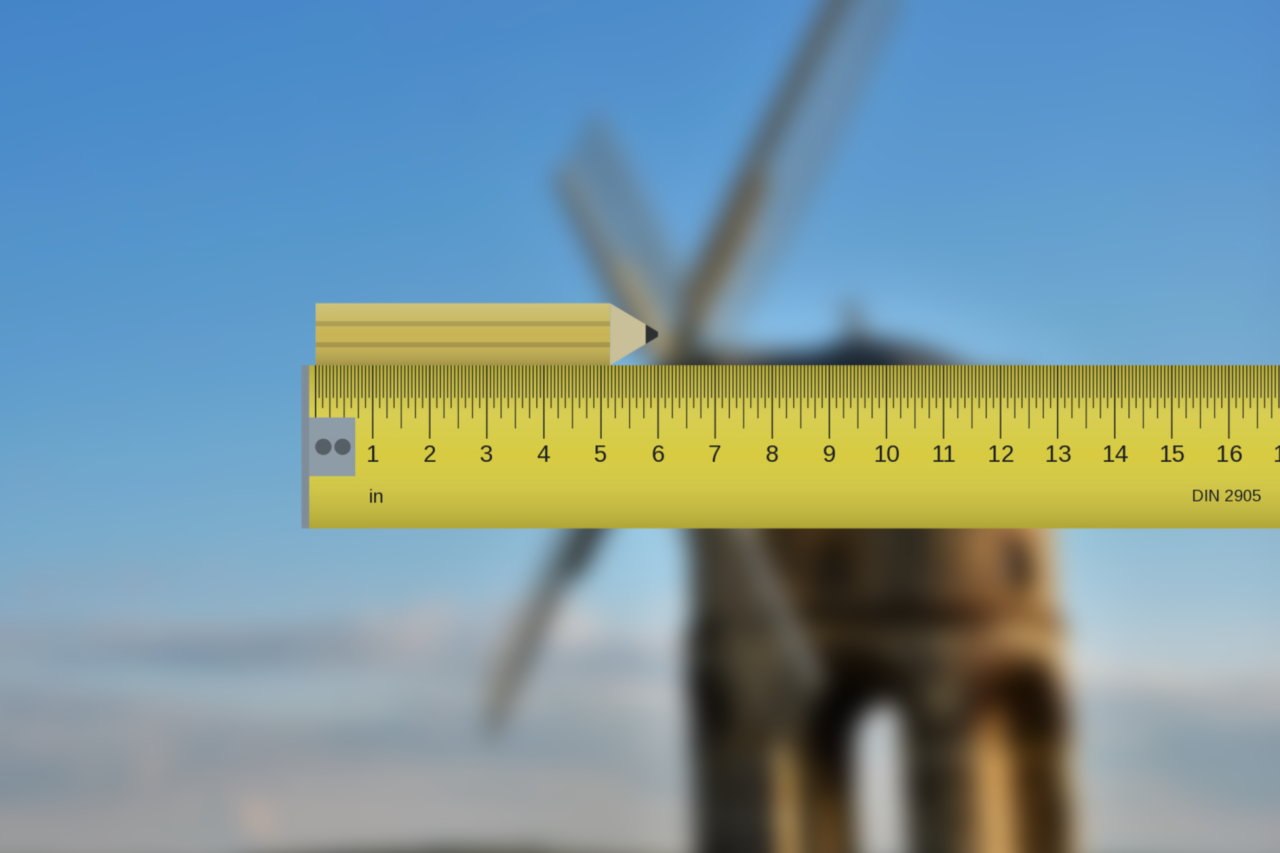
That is 6 in
